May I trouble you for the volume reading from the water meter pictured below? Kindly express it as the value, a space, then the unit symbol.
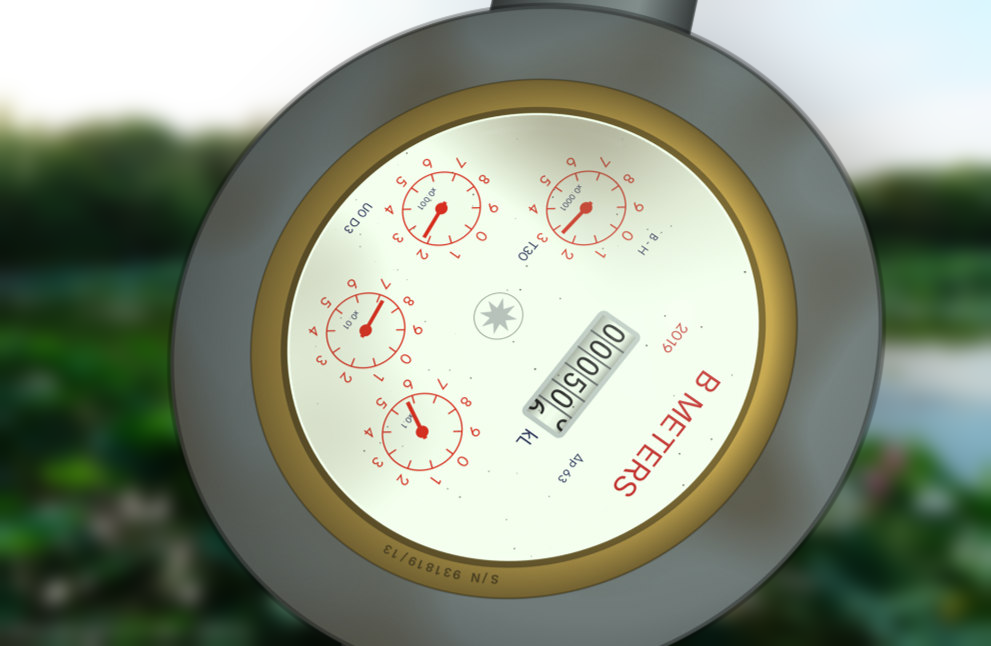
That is 505.5722 kL
